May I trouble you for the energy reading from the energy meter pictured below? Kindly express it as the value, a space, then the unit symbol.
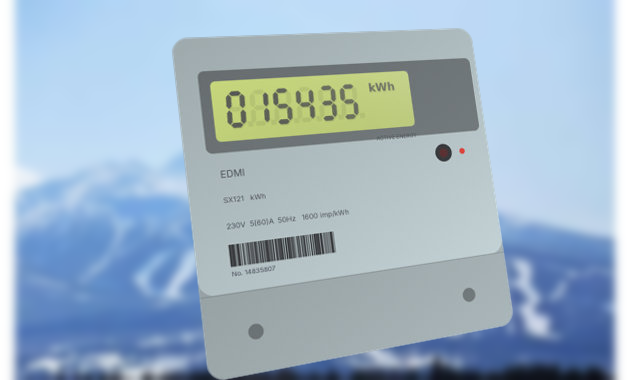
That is 15435 kWh
